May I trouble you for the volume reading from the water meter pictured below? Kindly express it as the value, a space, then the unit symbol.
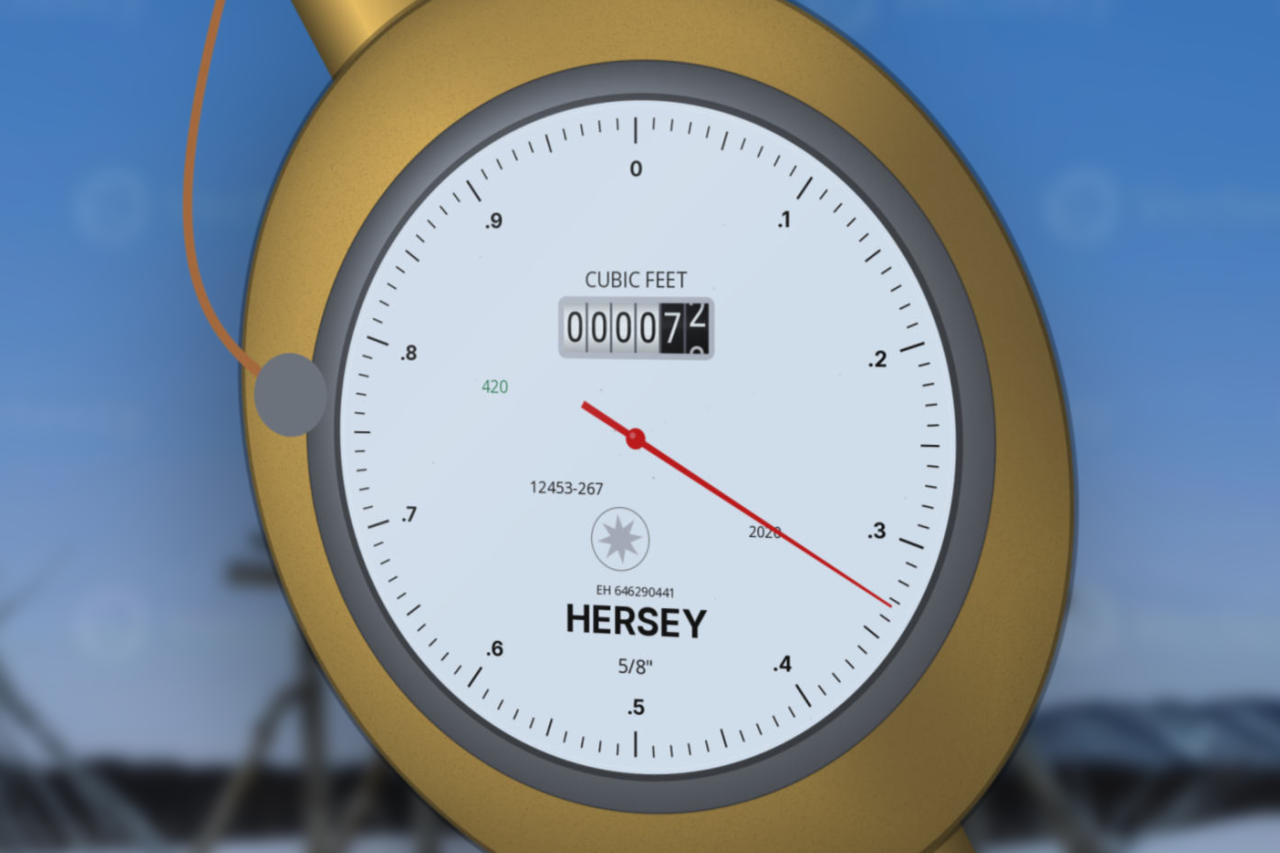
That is 72.33 ft³
